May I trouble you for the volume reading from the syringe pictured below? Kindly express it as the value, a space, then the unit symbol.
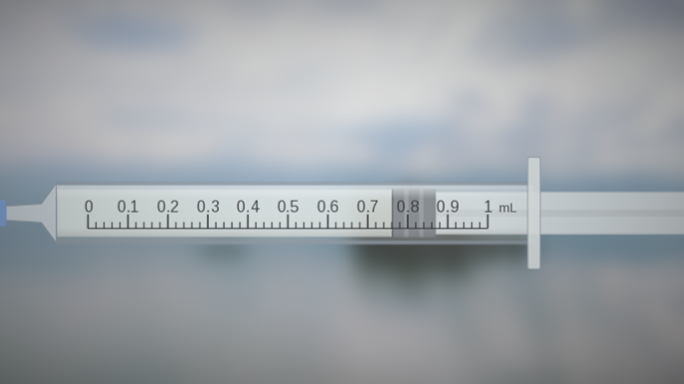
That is 0.76 mL
